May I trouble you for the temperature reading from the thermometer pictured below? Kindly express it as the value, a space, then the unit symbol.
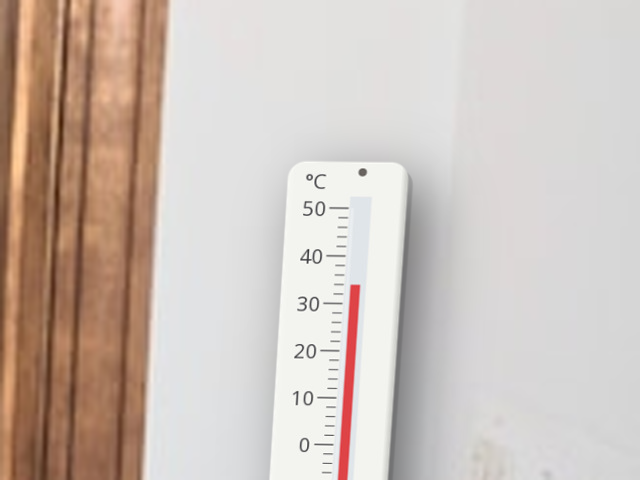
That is 34 °C
